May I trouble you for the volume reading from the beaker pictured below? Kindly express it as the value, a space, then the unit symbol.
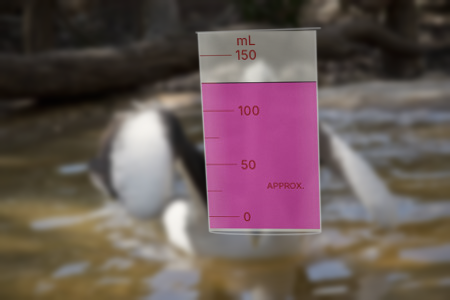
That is 125 mL
